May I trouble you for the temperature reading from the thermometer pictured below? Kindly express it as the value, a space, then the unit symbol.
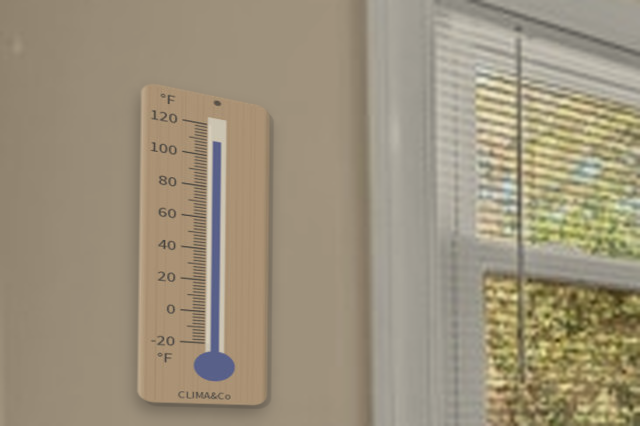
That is 110 °F
